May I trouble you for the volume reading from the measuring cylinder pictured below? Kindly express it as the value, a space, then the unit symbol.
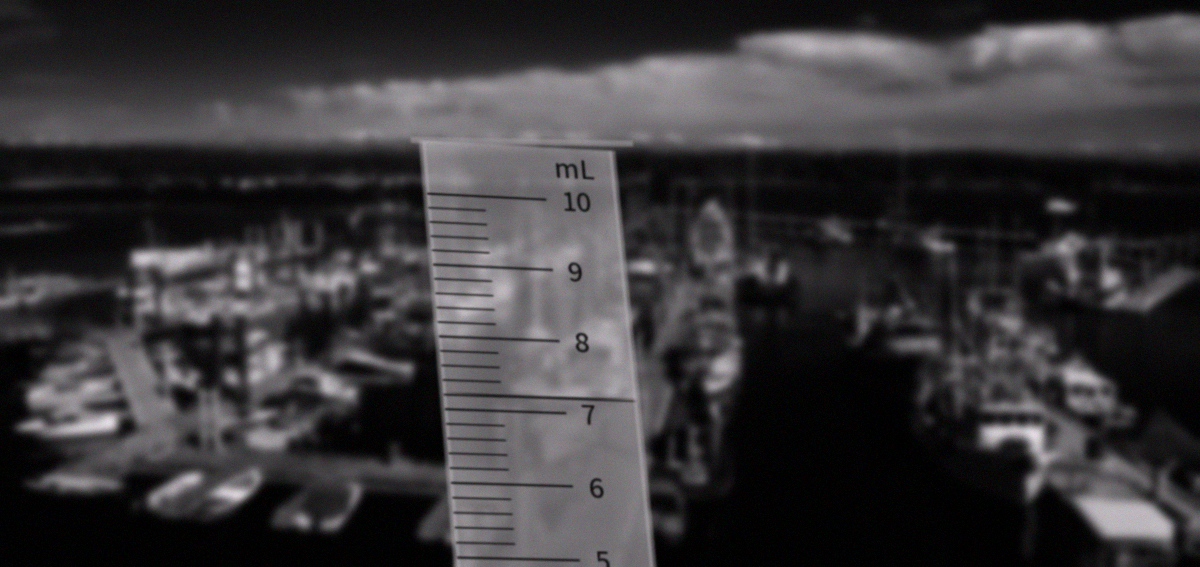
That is 7.2 mL
